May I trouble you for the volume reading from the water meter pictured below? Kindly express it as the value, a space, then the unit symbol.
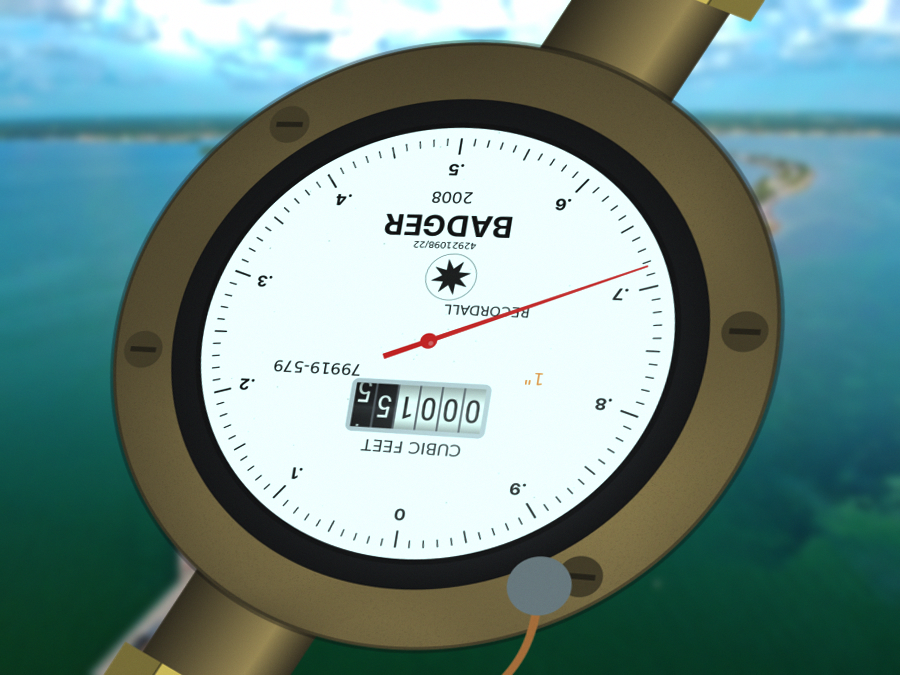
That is 154.68 ft³
